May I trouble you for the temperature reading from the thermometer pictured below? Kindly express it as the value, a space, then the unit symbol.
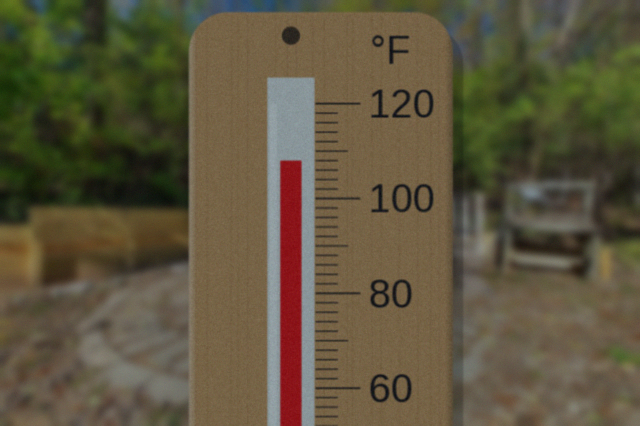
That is 108 °F
